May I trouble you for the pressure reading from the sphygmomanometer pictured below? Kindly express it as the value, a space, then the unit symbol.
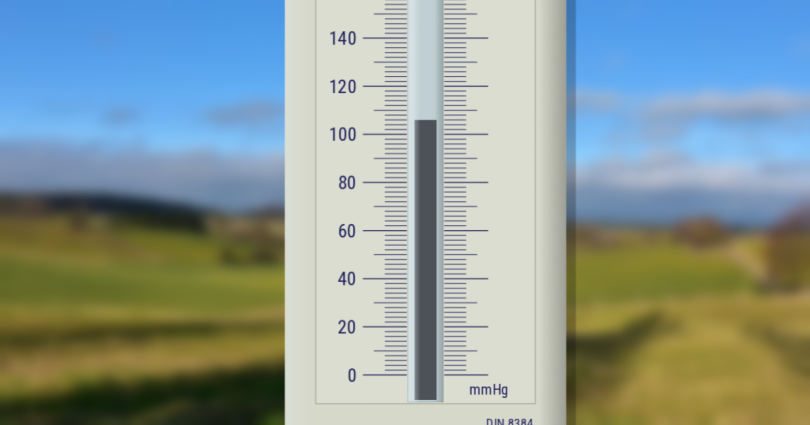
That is 106 mmHg
